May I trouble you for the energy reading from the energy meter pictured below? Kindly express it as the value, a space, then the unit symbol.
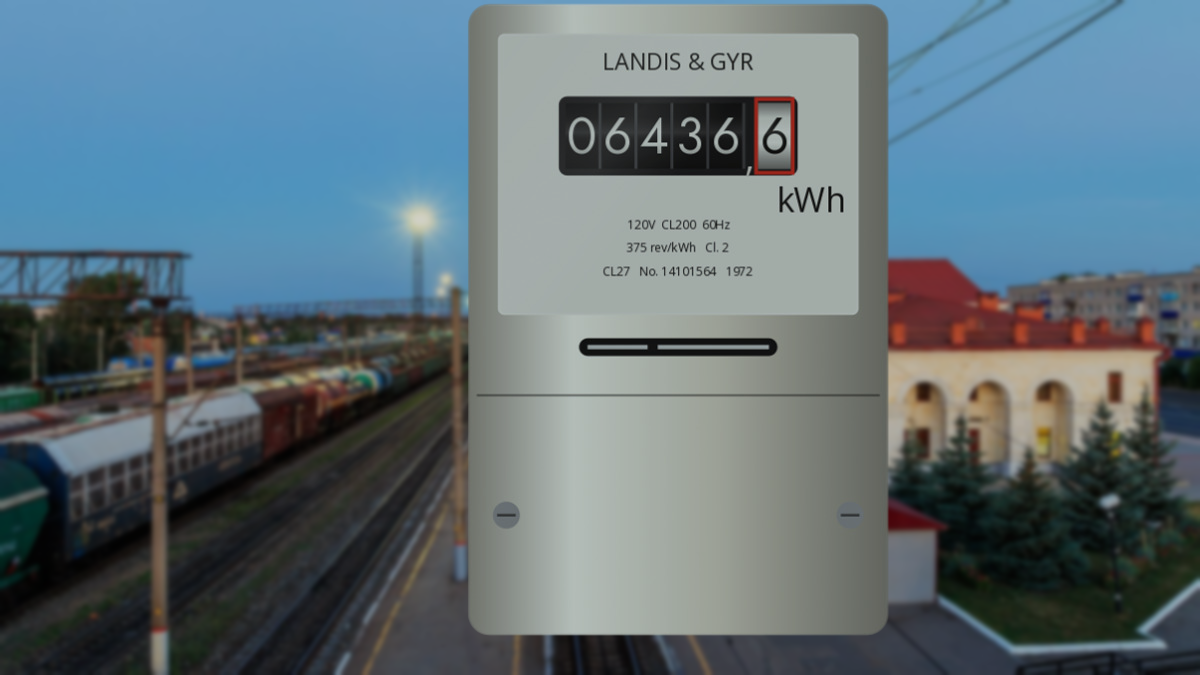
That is 6436.6 kWh
